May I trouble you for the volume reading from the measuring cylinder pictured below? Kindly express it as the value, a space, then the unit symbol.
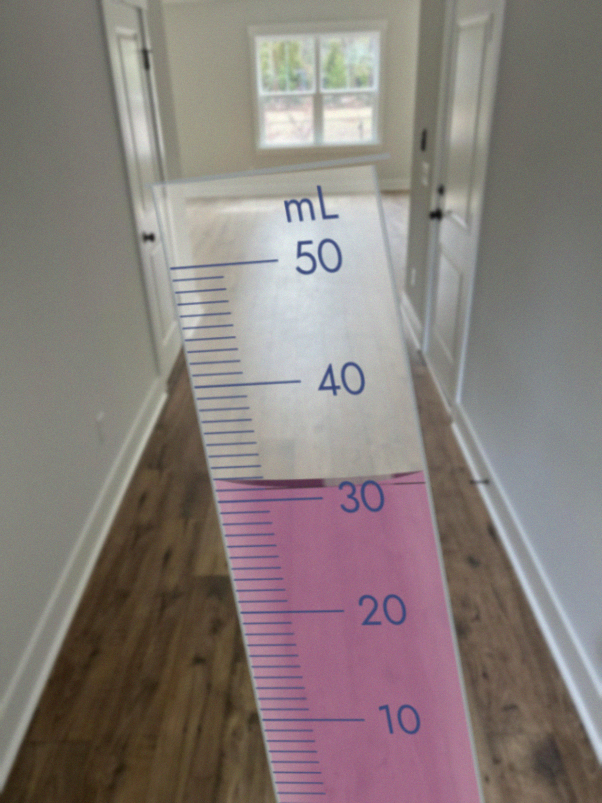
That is 31 mL
